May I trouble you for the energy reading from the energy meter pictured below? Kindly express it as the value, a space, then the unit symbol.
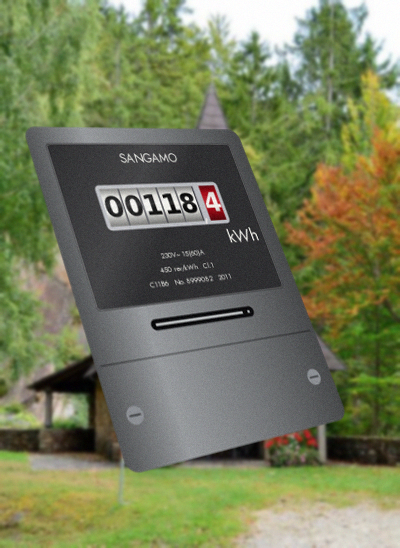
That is 118.4 kWh
